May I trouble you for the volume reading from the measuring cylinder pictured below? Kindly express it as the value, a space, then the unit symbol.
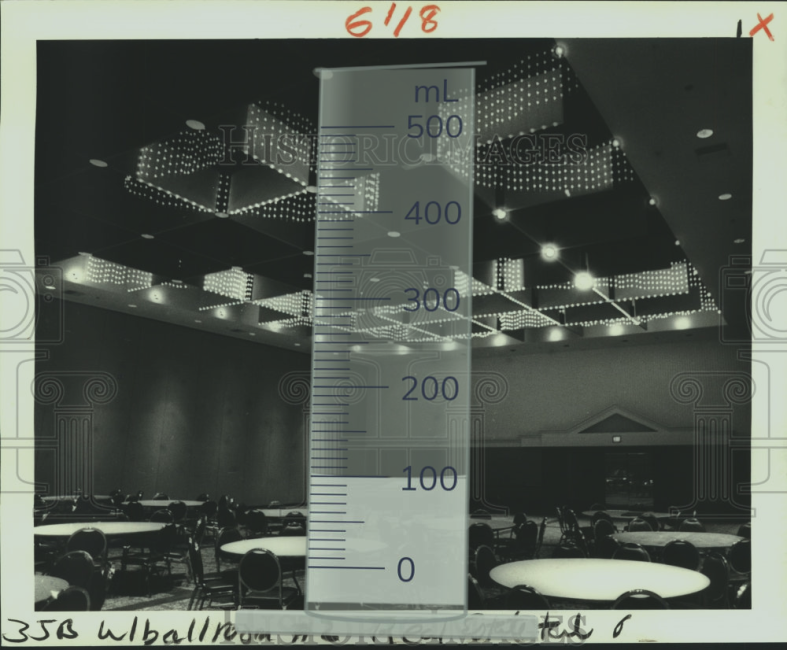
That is 100 mL
